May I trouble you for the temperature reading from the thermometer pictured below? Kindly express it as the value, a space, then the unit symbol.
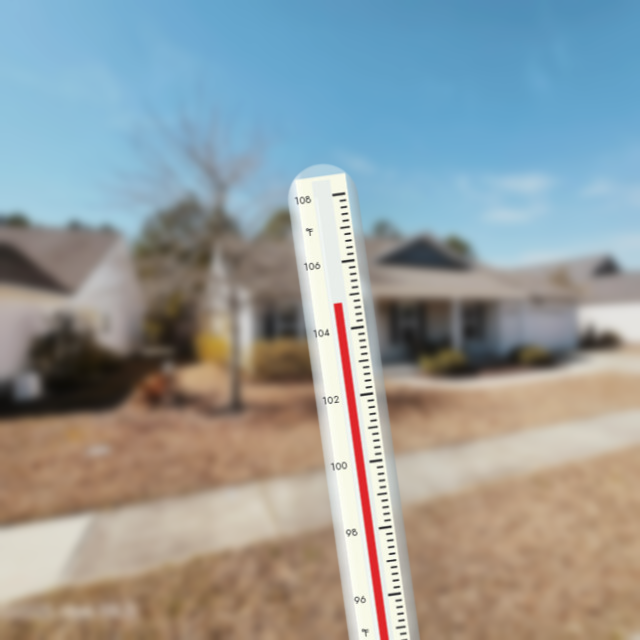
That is 104.8 °F
